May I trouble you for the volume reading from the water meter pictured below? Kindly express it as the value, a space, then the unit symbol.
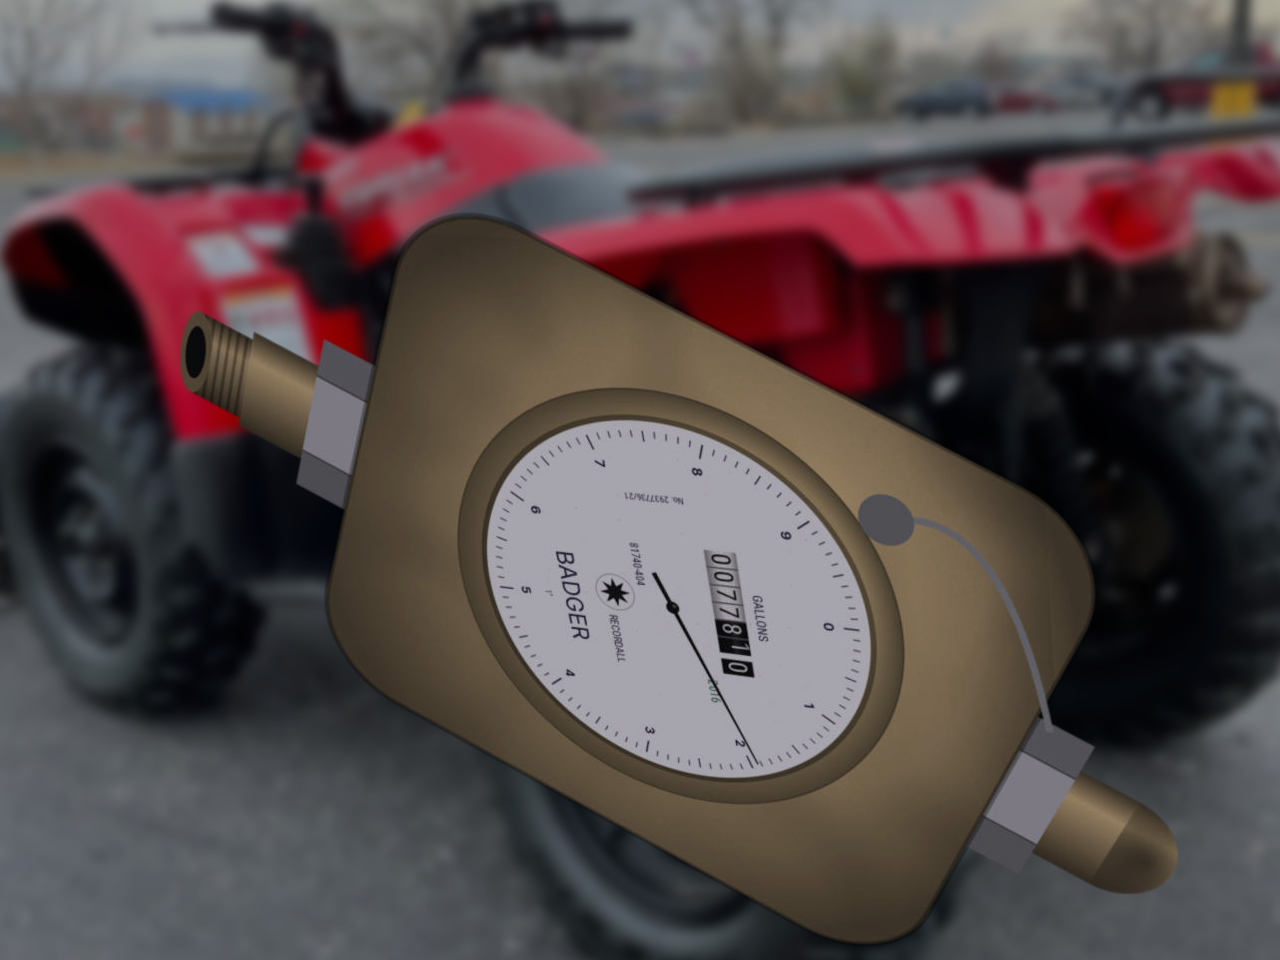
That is 77811.9 gal
